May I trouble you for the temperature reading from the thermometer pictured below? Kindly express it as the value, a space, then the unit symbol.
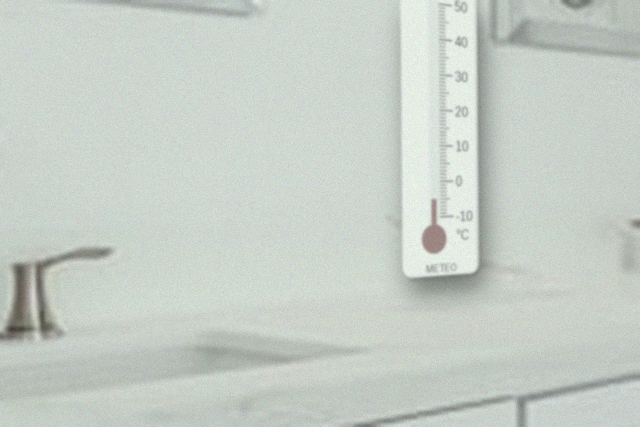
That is -5 °C
